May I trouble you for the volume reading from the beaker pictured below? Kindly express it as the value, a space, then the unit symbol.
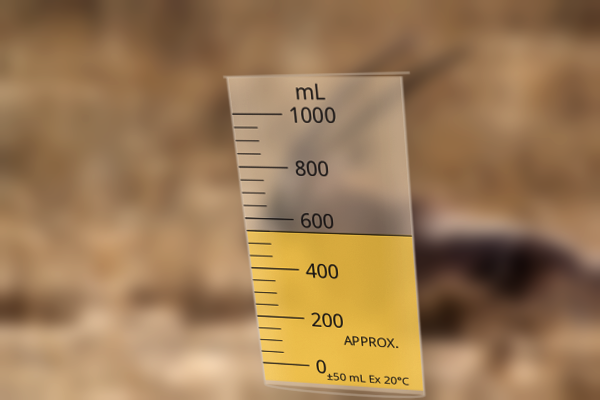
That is 550 mL
